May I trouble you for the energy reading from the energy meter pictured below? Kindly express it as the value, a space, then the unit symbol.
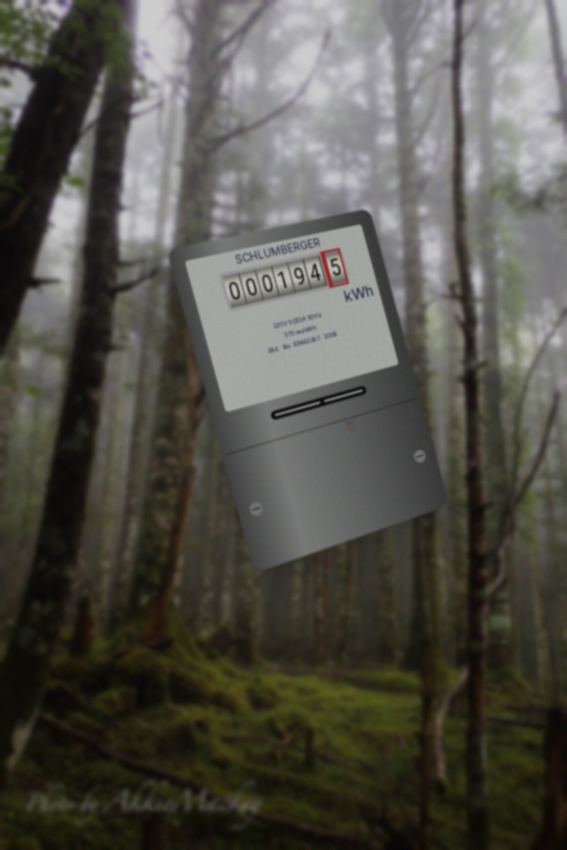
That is 194.5 kWh
